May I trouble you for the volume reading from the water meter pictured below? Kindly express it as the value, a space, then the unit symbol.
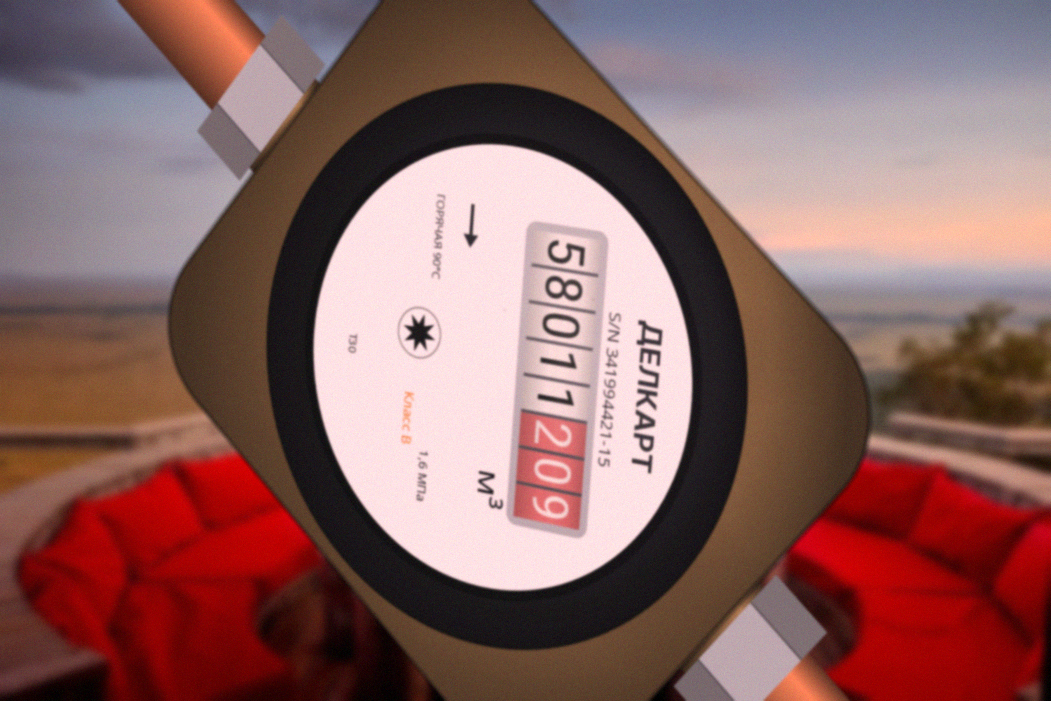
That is 58011.209 m³
